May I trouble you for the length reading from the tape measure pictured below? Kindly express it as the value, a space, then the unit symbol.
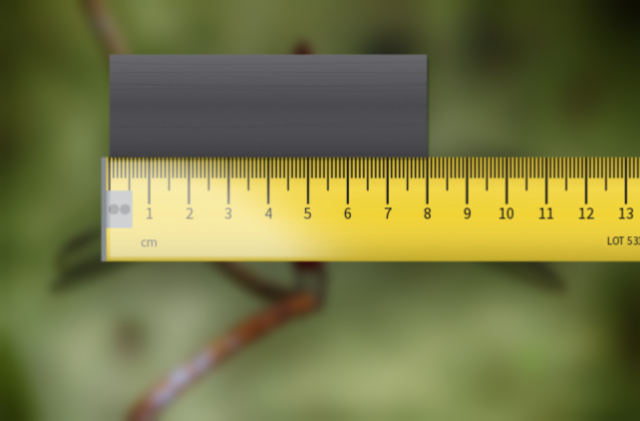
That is 8 cm
